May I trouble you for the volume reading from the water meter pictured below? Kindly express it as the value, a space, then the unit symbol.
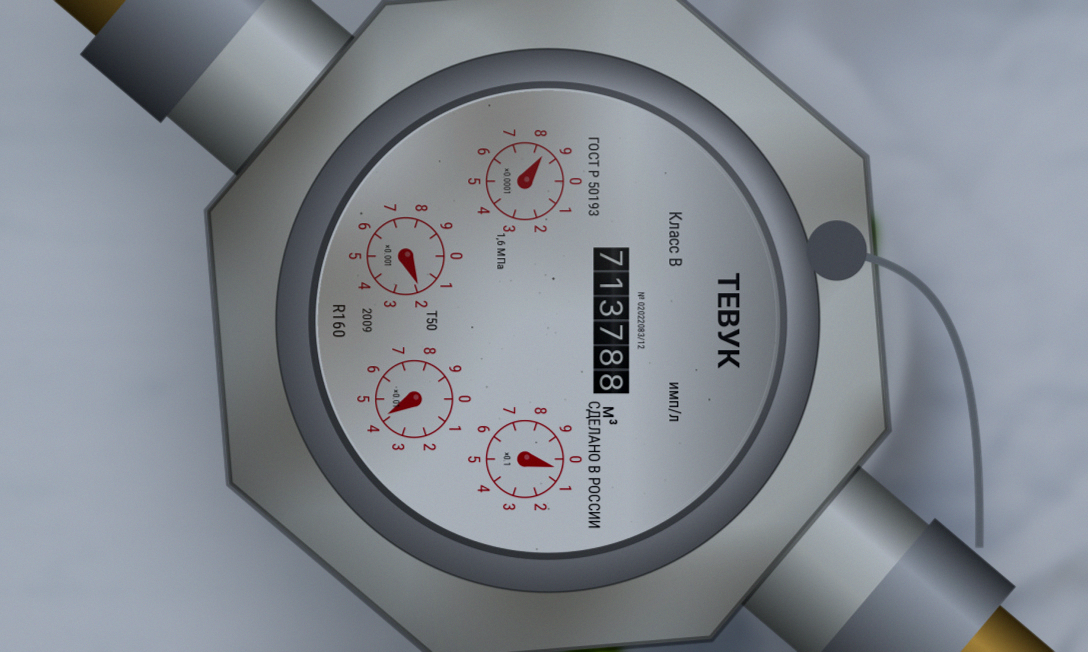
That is 713788.0418 m³
